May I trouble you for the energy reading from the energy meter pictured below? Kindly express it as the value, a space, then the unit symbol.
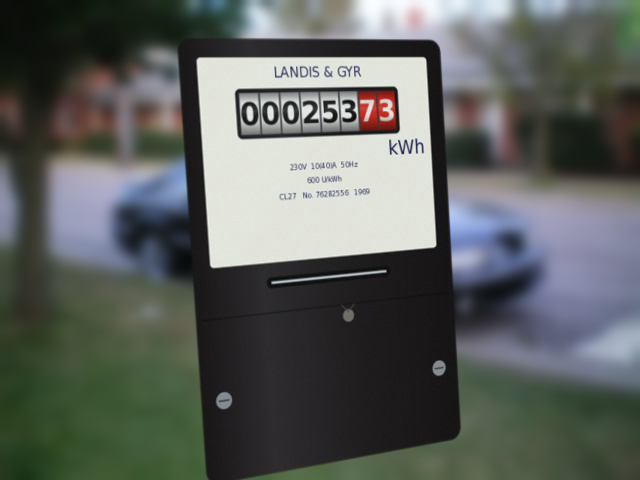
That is 253.73 kWh
